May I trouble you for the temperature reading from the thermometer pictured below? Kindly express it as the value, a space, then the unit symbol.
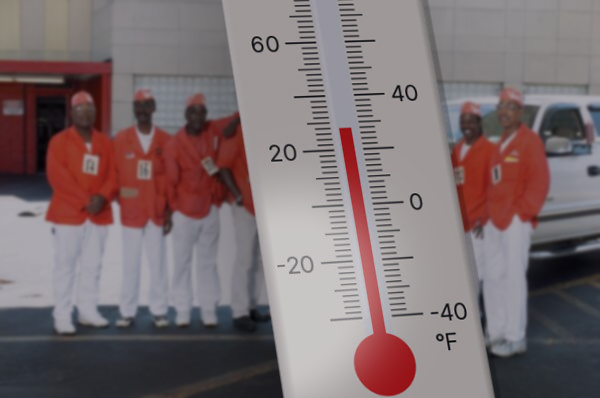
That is 28 °F
